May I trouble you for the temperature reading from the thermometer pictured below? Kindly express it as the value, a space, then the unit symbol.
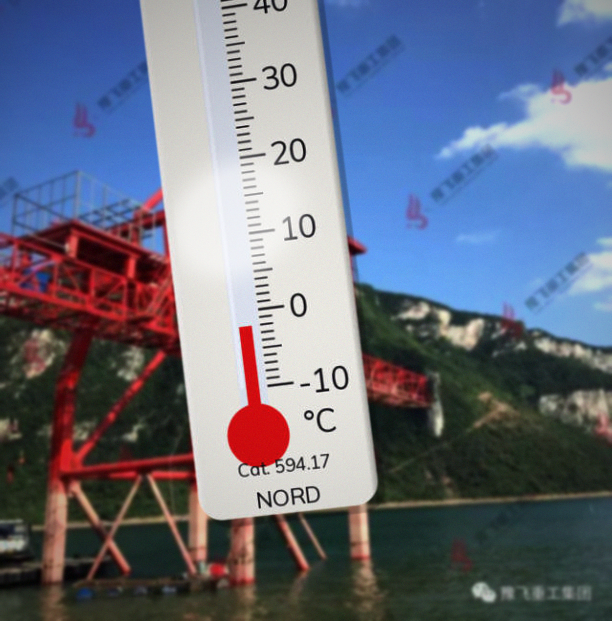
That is -2 °C
